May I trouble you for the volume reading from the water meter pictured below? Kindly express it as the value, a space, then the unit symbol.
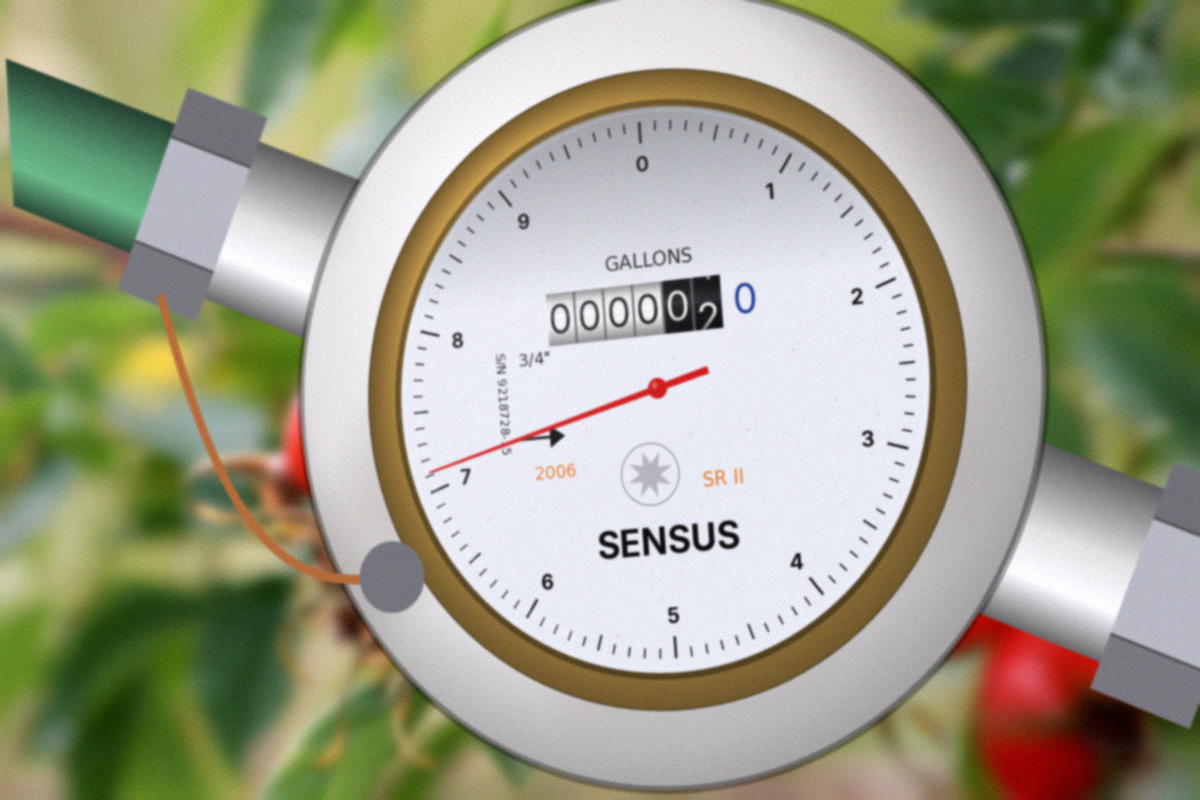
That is 17.1 gal
